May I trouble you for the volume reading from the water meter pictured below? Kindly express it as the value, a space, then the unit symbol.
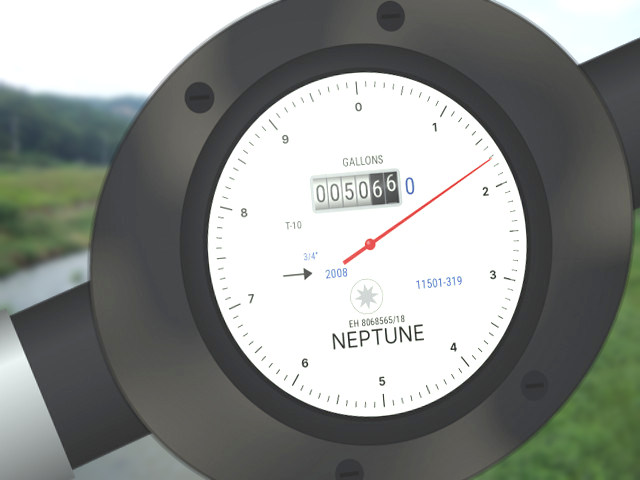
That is 50661.7 gal
